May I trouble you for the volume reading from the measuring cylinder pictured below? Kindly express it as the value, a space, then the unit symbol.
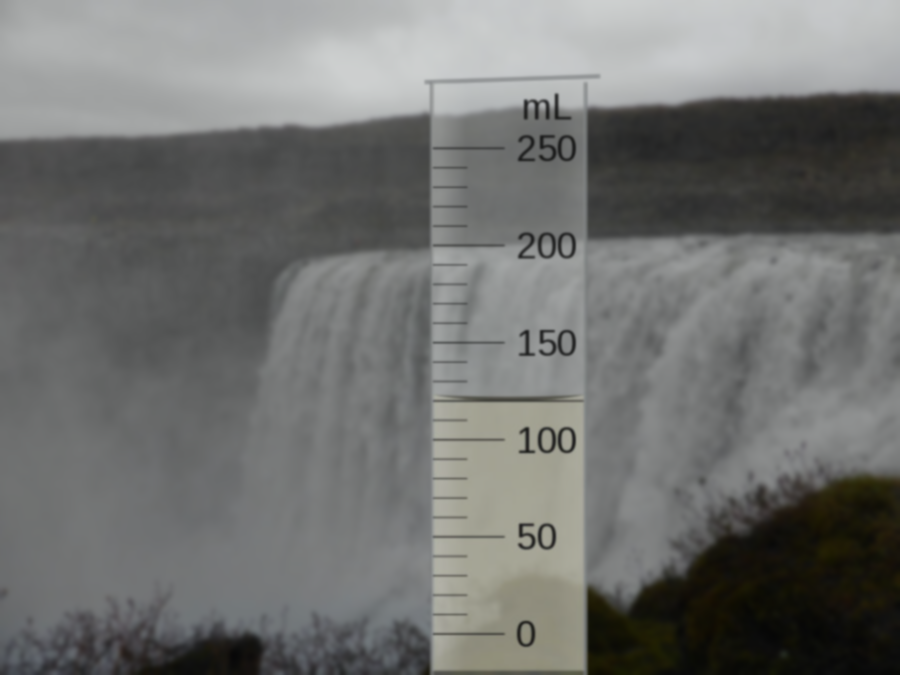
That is 120 mL
